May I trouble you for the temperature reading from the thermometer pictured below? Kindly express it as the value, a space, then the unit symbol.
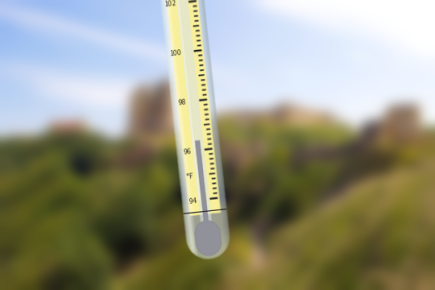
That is 96.4 °F
